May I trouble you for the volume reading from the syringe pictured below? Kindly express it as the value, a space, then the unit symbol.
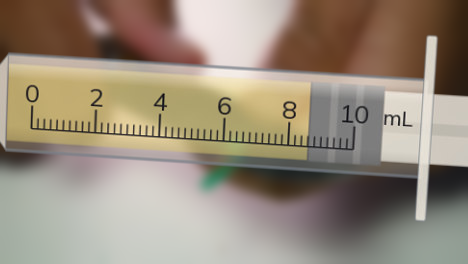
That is 8.6 mL
